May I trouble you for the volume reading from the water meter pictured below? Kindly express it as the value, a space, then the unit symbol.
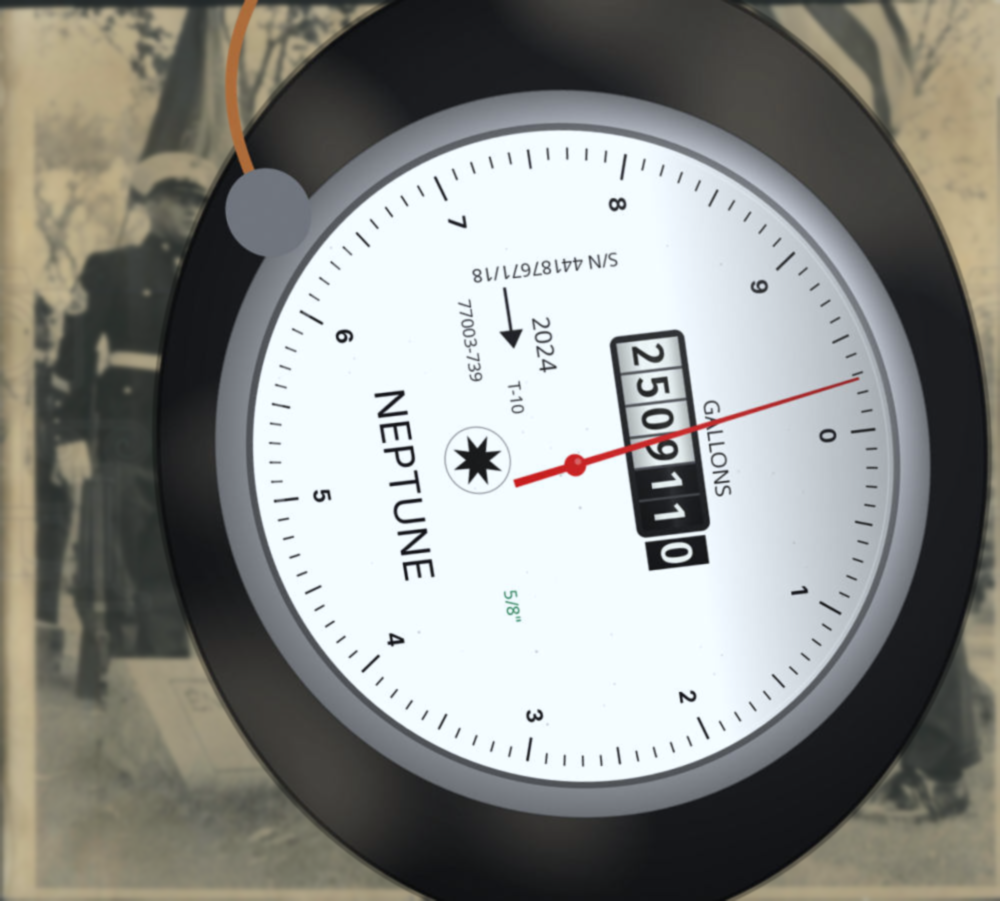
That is 2509109.7 gal
